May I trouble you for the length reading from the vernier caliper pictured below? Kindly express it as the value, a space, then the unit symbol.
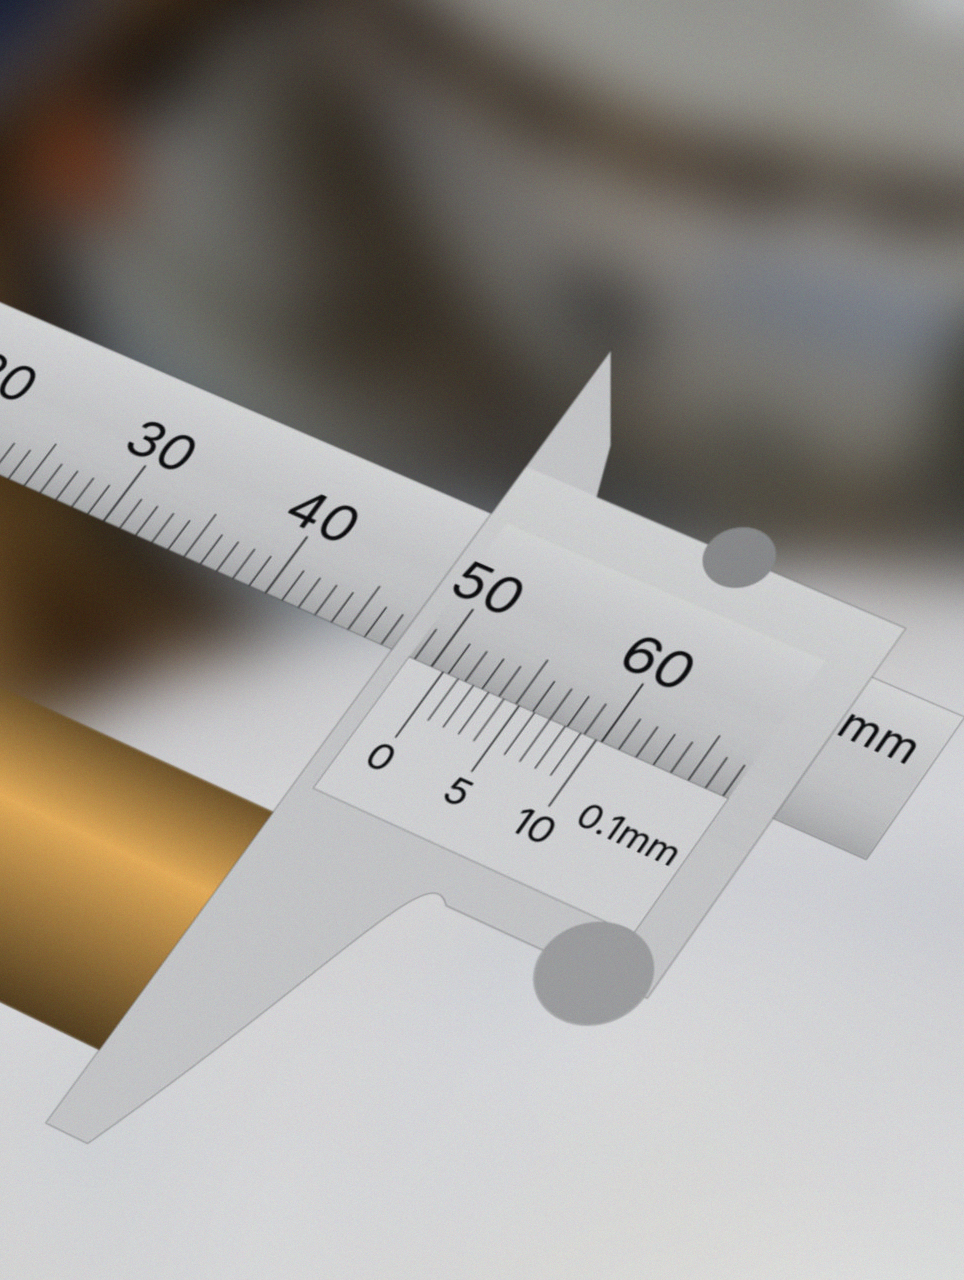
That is 50.7 mm
